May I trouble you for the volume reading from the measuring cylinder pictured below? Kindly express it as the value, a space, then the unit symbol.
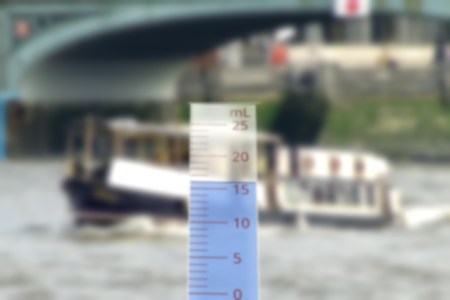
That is 16 mL
